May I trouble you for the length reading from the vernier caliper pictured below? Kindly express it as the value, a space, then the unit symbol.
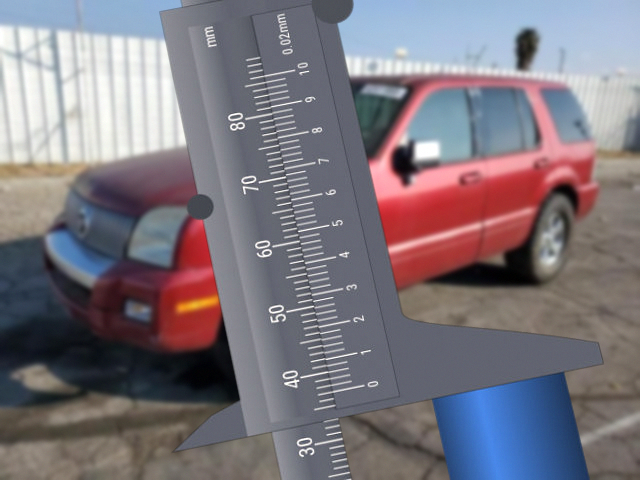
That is 37.0 mm
